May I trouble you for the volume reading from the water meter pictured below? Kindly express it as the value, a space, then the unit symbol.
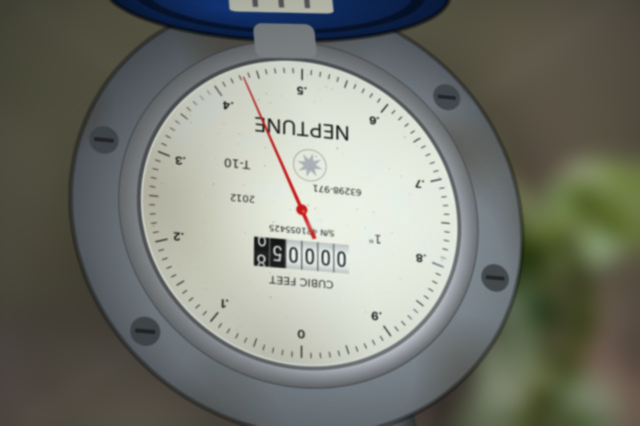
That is 58.43 ft³
